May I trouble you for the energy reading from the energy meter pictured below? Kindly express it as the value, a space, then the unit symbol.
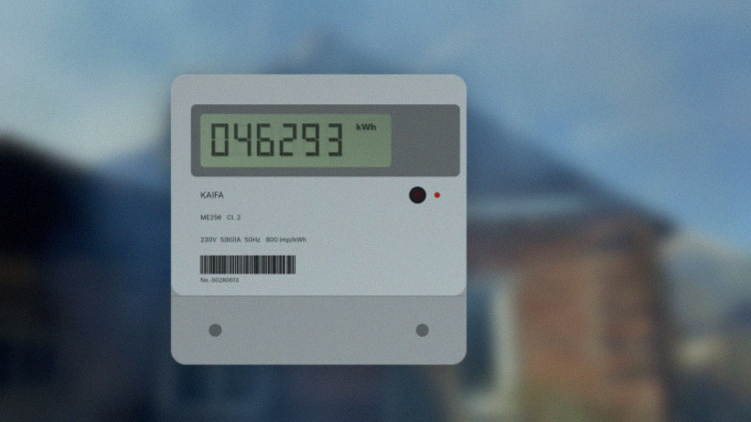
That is 46293 kWh
